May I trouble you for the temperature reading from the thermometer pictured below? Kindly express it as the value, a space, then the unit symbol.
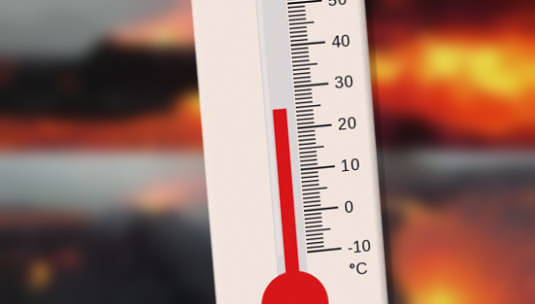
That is 25 °C
